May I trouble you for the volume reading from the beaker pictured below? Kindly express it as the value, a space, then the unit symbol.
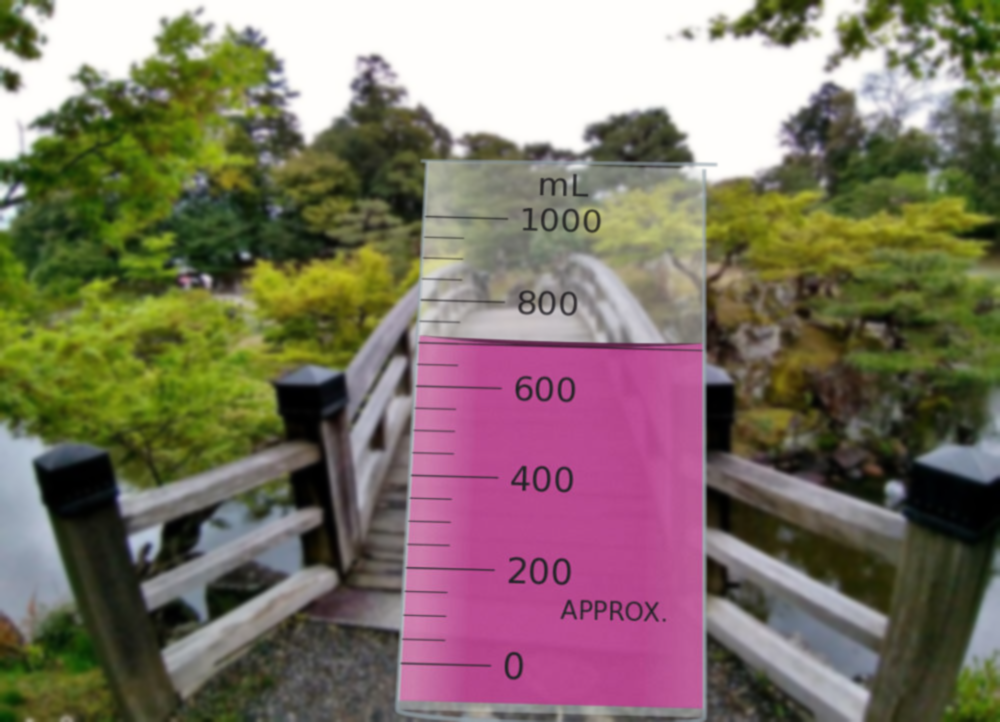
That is 700 mL
